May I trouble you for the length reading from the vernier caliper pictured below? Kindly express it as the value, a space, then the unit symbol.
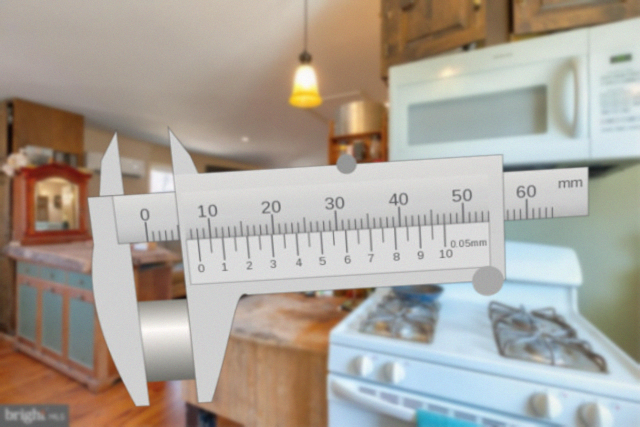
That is 8.0 mm
